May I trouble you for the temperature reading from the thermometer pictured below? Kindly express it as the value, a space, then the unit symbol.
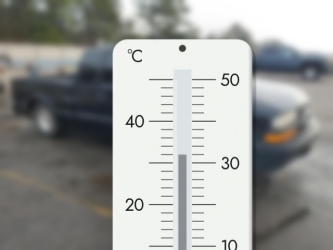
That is 32 °C
